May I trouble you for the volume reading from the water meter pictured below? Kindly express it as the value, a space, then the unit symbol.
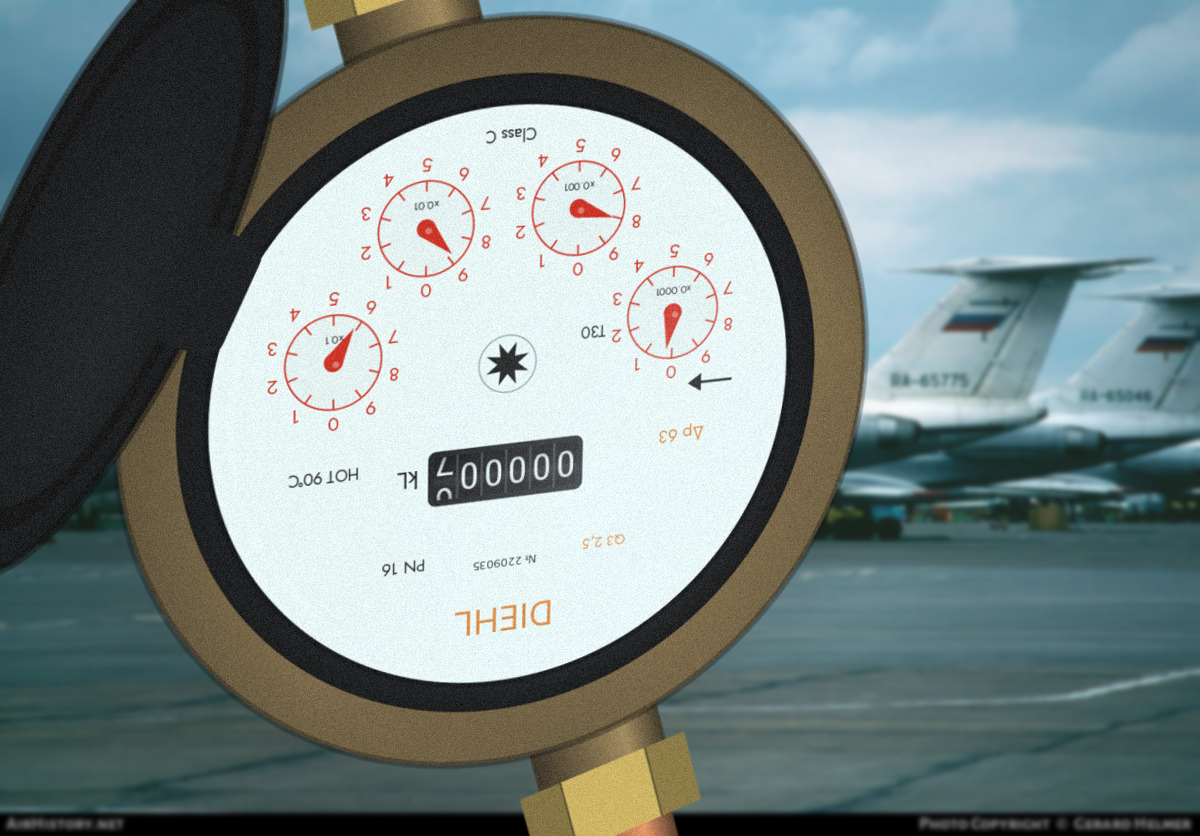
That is 6.5880 kL
